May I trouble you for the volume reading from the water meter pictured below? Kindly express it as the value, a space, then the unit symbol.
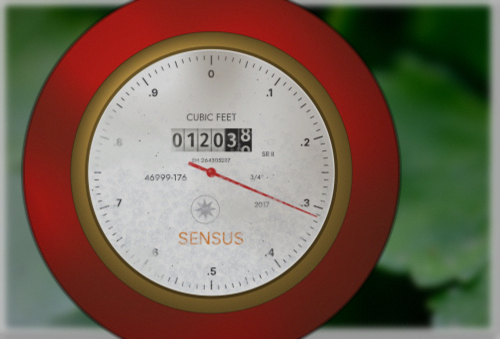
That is 12038.31 ft³
